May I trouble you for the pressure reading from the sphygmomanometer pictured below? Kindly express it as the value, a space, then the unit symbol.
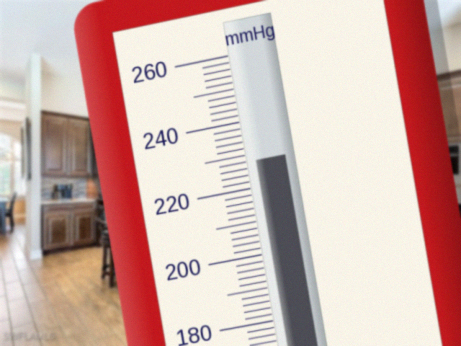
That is 228 mmHg
